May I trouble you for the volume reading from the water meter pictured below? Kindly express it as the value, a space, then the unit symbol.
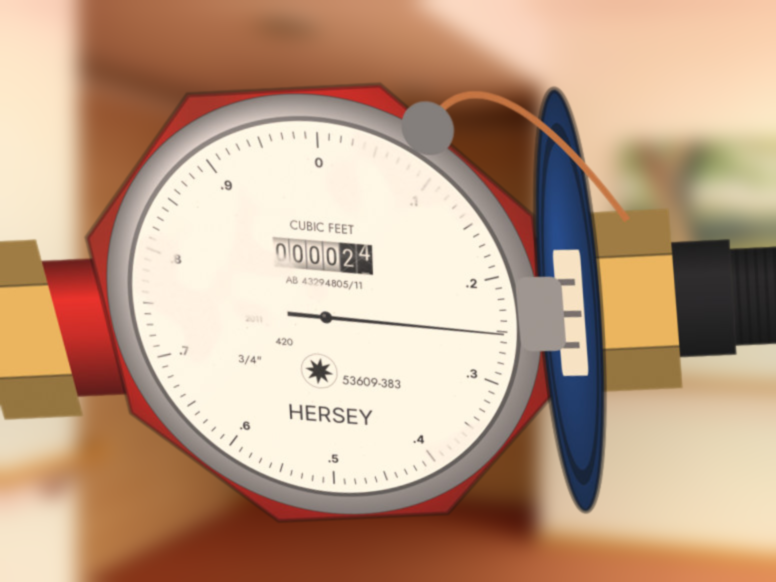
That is 24.25 ft³
